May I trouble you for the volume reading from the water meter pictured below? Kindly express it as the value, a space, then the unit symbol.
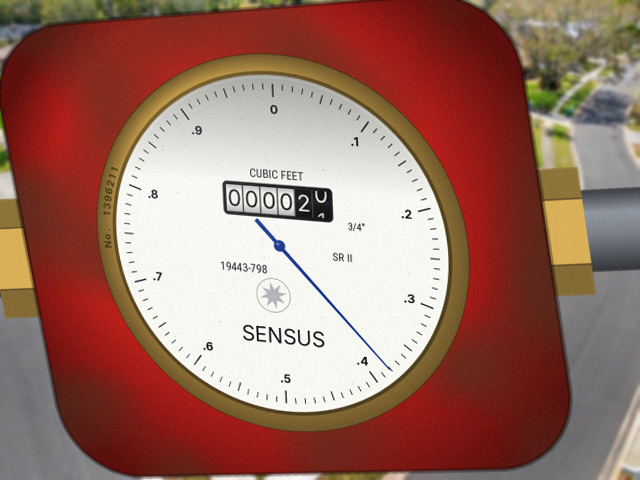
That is 20.38 ft³
